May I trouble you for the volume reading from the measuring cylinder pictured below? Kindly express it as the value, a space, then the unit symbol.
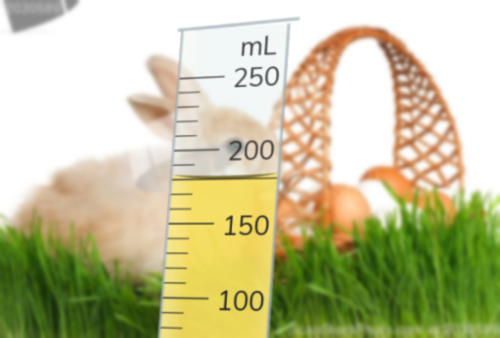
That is 180 mL
